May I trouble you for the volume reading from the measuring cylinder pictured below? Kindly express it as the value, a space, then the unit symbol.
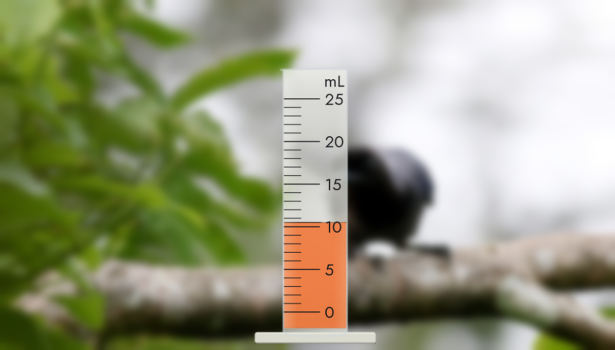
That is 10.5 mL
